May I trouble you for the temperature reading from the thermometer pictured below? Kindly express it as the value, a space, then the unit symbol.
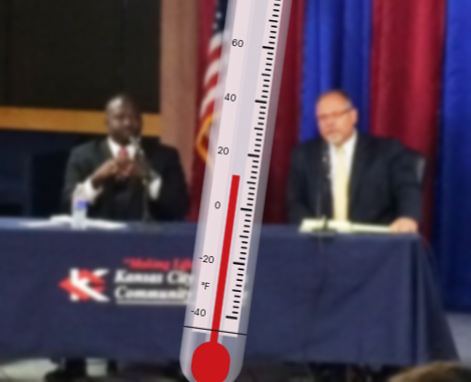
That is 12 °F
